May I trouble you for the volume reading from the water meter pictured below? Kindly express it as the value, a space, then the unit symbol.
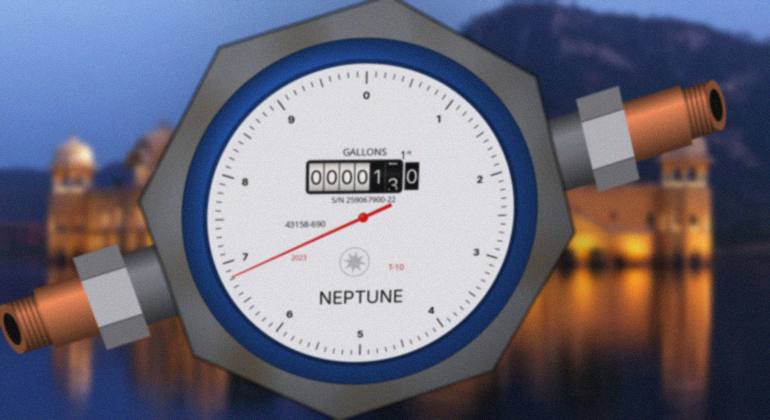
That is 126.8 gal
